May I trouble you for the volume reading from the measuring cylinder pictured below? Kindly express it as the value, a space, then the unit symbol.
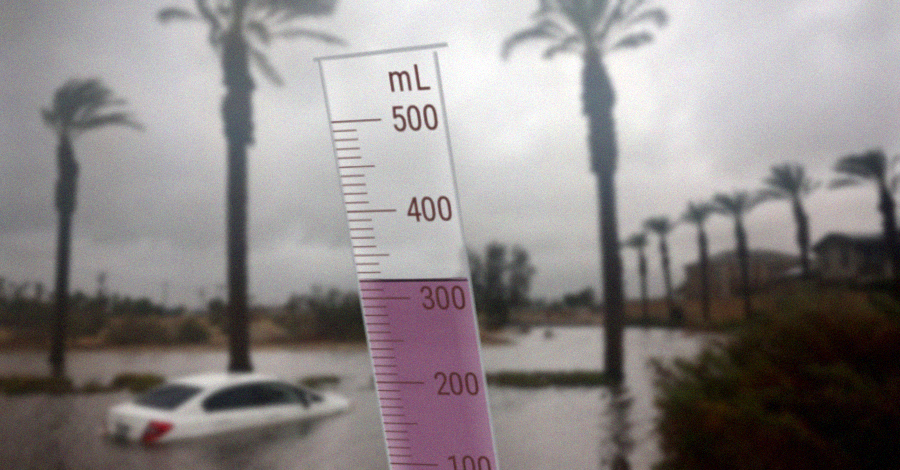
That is 320 mL
